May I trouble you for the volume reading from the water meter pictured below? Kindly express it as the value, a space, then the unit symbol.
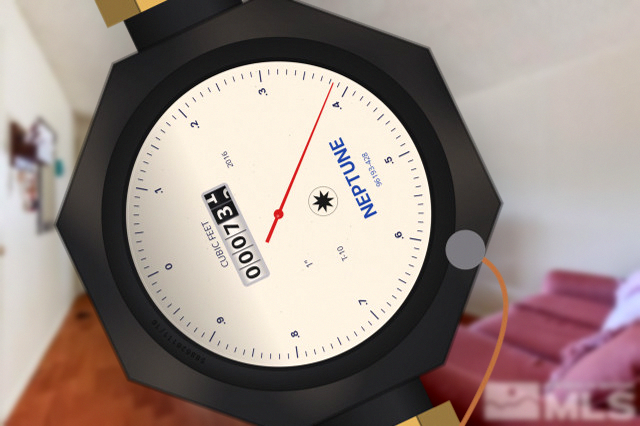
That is 731.38 ft³
